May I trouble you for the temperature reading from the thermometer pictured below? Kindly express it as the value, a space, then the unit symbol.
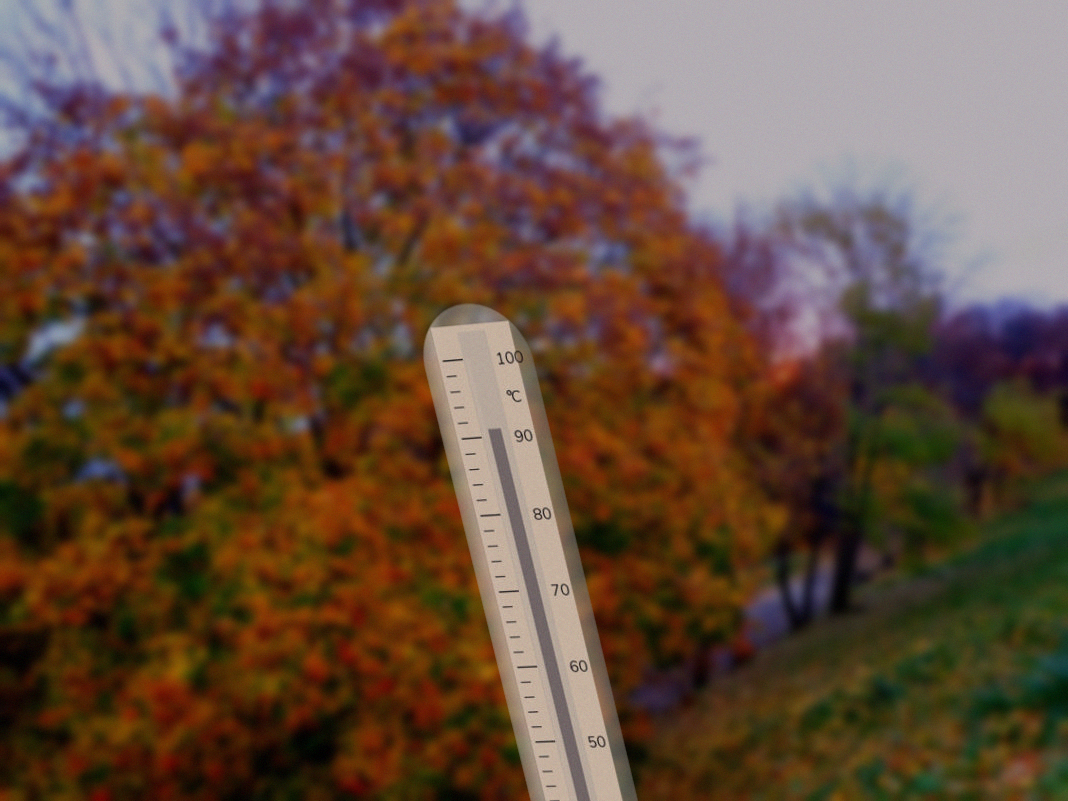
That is 91 °C
